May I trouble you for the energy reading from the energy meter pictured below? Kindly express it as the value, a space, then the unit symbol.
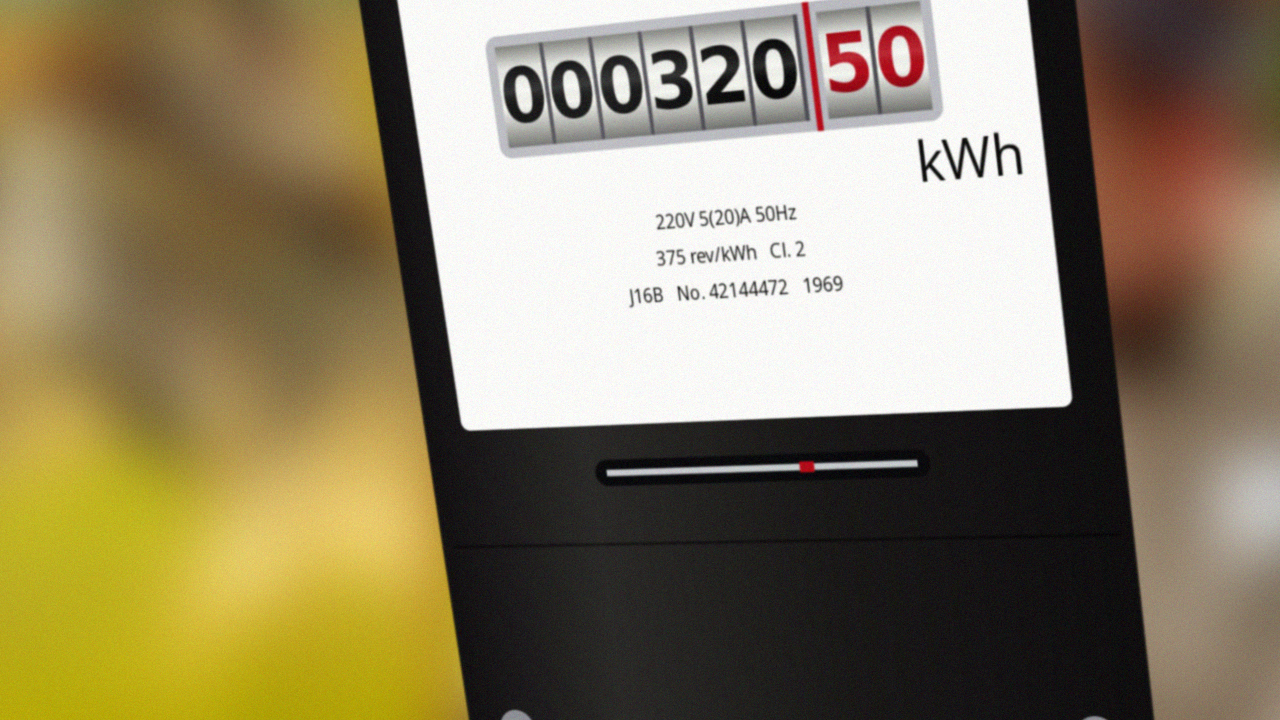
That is 320.50 kWh
